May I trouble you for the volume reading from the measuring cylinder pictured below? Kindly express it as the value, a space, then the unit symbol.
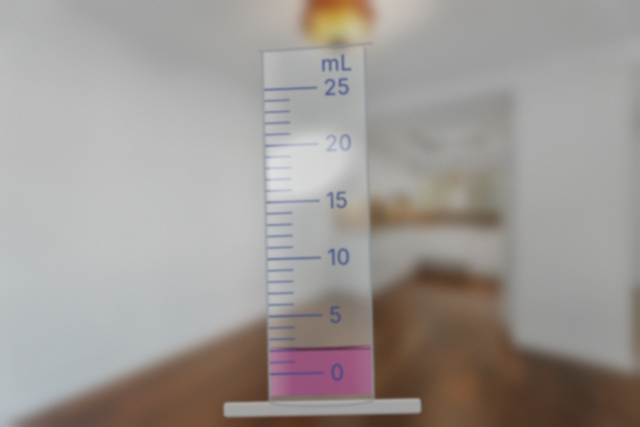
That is 2 mL
